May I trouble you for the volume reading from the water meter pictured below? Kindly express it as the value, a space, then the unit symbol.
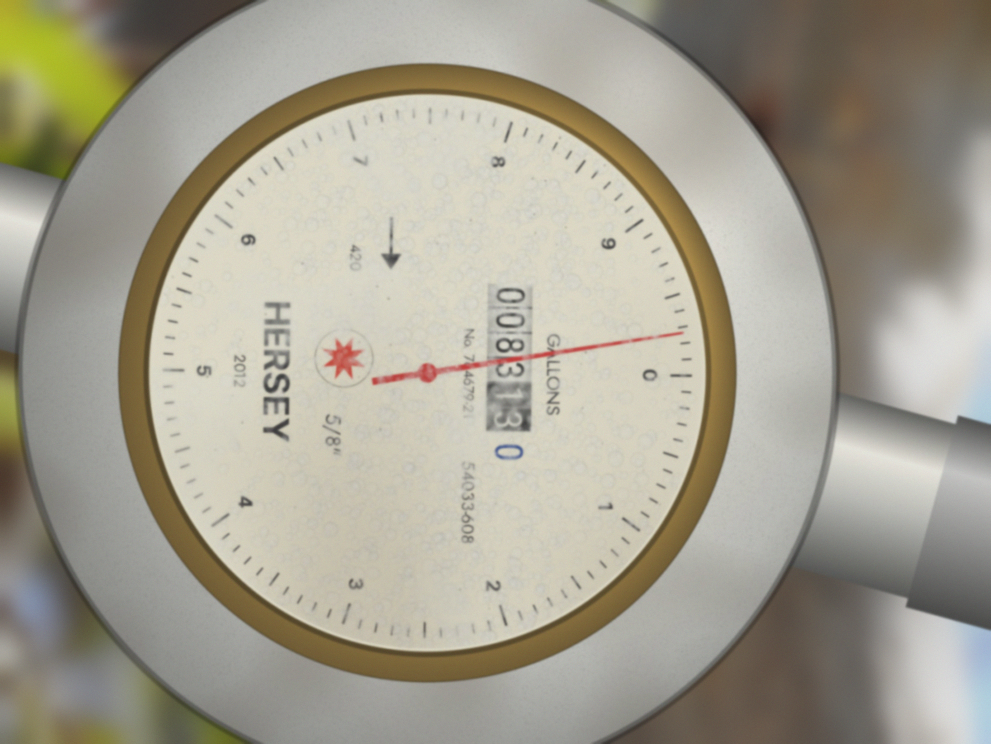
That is 83129.7 gal
